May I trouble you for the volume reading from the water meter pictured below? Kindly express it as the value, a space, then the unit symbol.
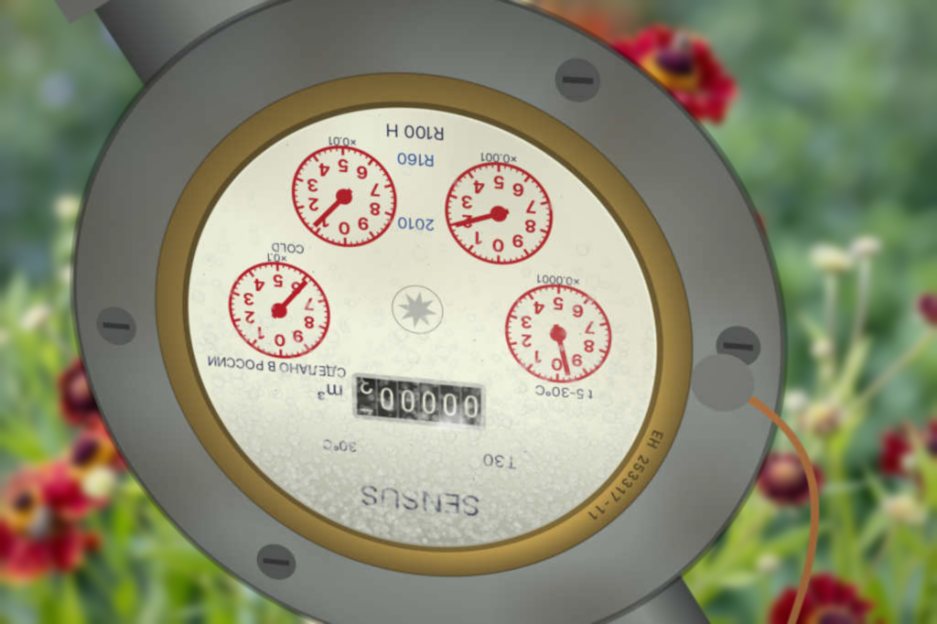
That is 2.6119 m³
